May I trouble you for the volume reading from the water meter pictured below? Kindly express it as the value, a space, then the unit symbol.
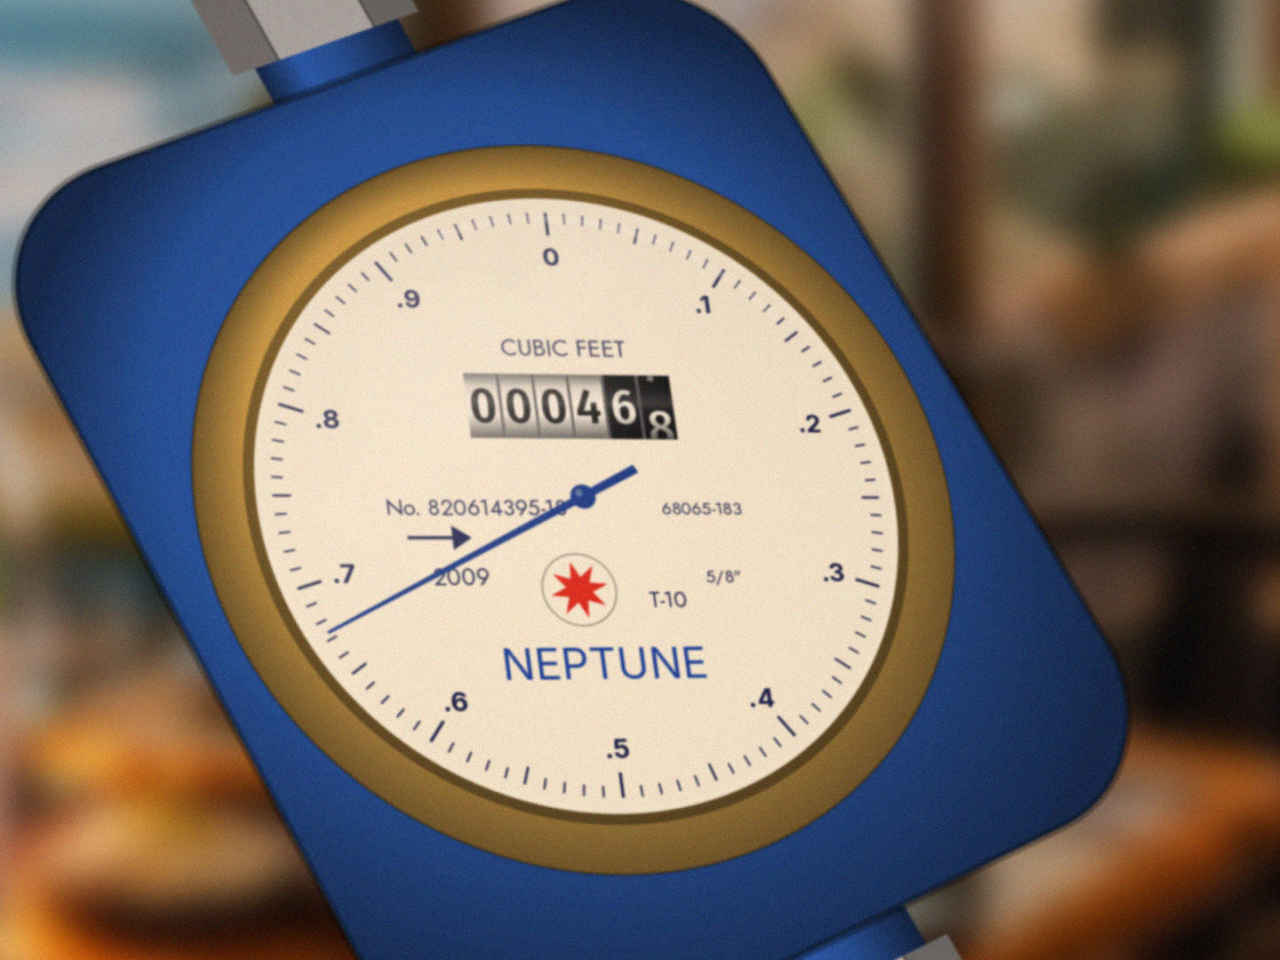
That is 467.67 ft³
